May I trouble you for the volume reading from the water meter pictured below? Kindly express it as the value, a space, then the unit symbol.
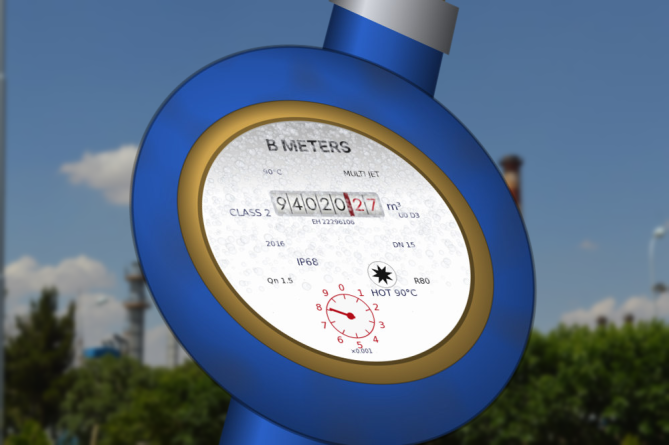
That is 94020.278 m³
